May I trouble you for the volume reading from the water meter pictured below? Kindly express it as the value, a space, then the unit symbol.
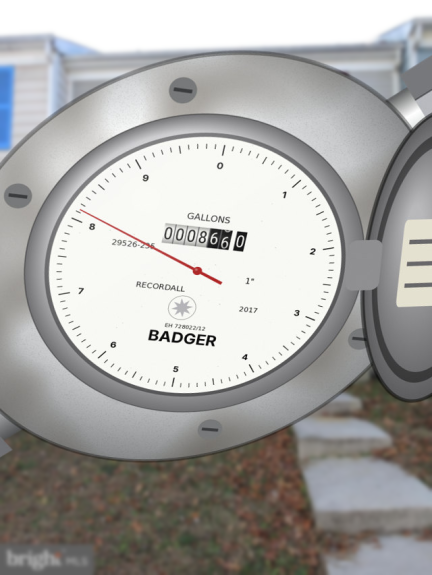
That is 8658.1 gal
